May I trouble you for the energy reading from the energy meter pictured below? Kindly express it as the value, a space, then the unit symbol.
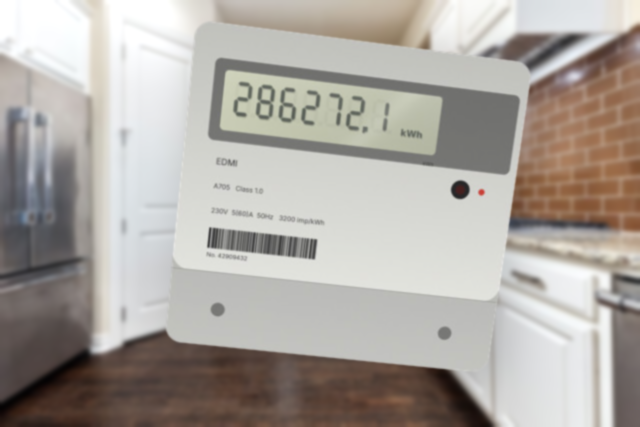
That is 286272.1 kWh
